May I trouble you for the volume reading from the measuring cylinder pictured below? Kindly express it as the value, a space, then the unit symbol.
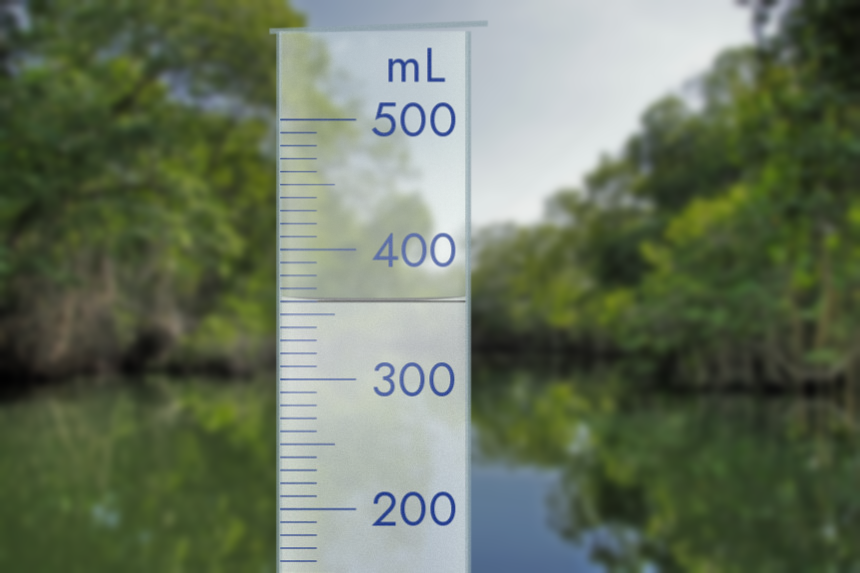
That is 360 mL
